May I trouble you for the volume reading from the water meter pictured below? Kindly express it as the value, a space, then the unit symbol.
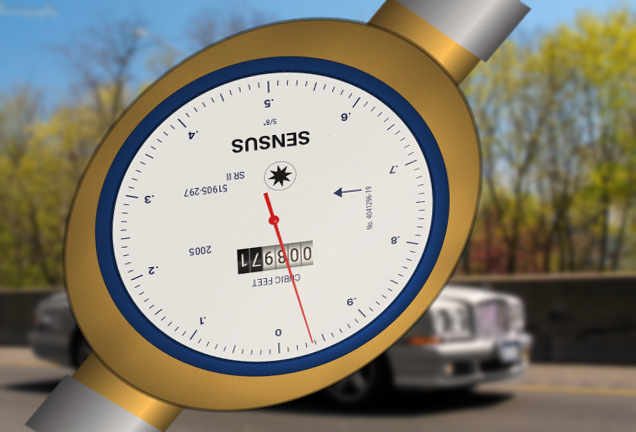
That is 8970.96 ft³
